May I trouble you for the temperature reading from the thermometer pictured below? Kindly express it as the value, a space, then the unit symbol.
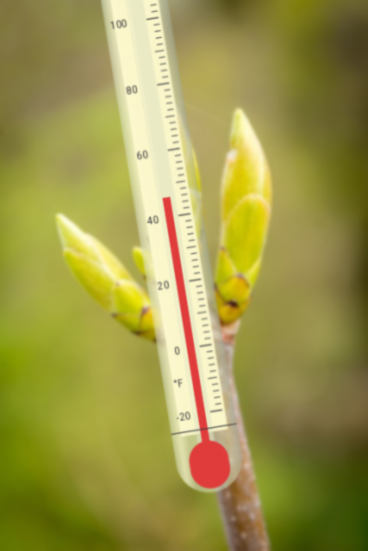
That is 46 °F
